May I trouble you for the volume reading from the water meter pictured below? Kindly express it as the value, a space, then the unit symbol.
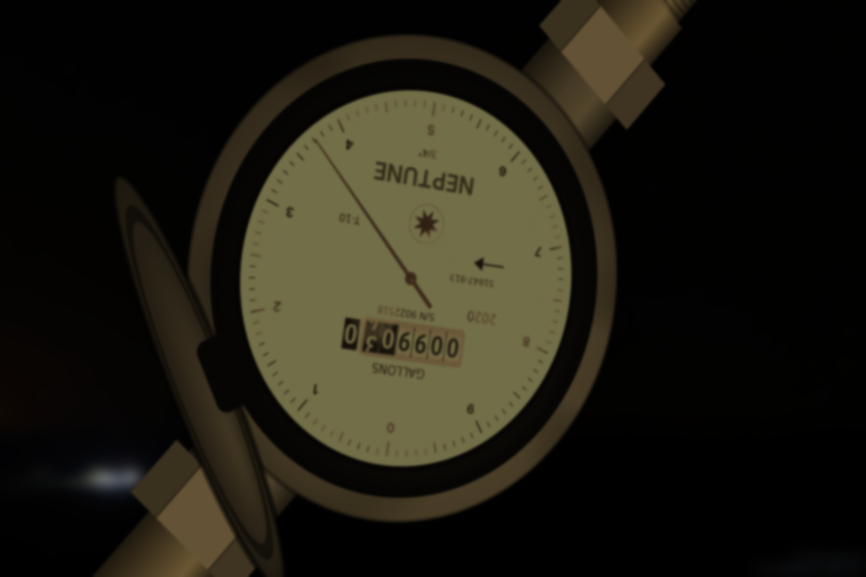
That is 99033.7 gal
